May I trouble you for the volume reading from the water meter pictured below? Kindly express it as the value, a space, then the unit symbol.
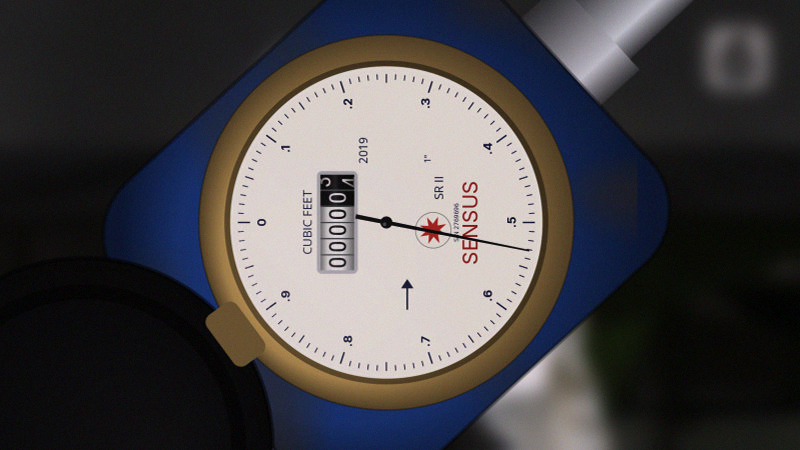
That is 3.53 ft³
